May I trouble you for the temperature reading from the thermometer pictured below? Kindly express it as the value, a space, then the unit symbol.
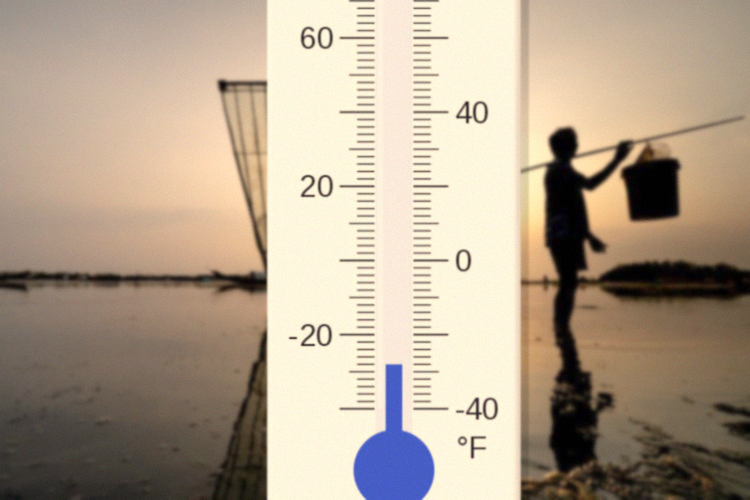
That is -28 °F
